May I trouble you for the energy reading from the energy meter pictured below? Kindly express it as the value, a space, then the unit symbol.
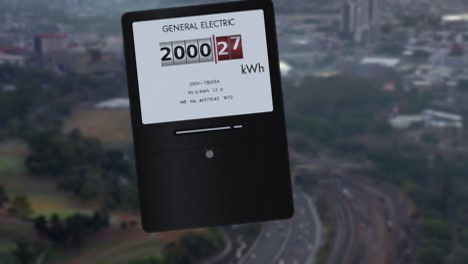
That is 2000.27 kWh
